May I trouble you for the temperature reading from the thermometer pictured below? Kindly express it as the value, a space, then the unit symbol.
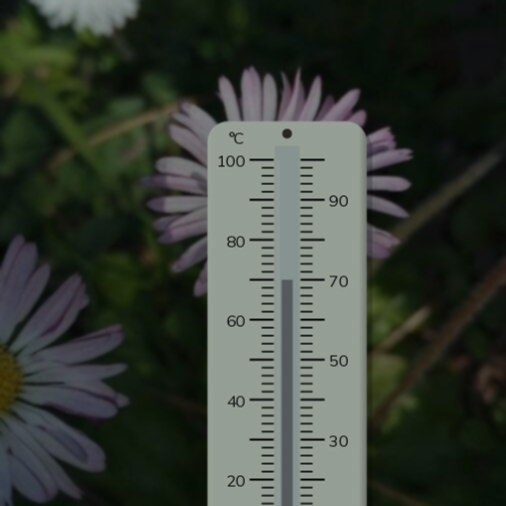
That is 70 °C
